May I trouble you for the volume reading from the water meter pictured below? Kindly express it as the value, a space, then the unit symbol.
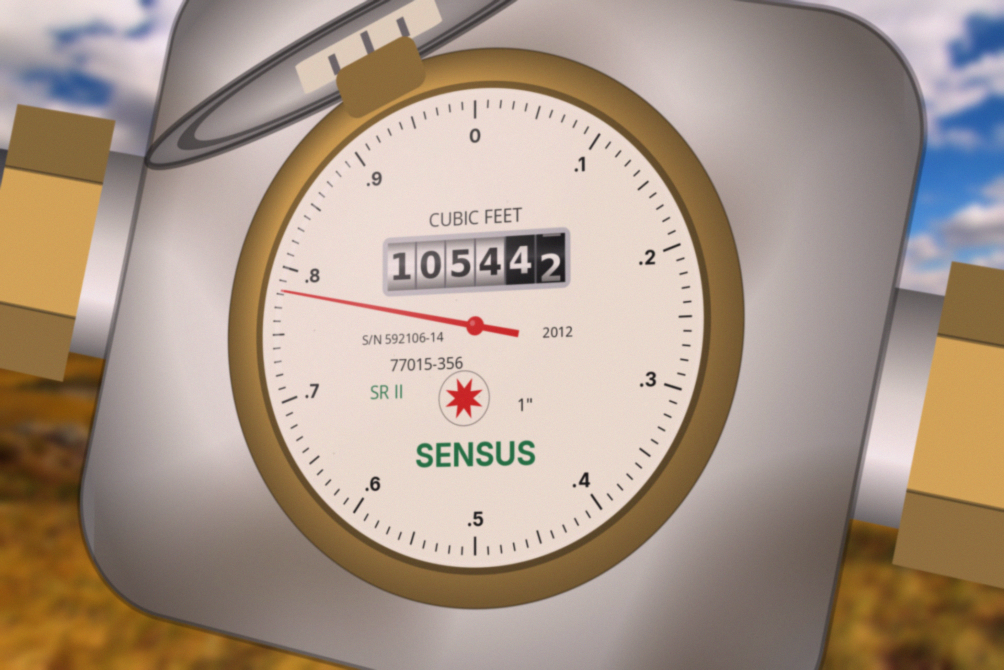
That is 105441.78 ft³
